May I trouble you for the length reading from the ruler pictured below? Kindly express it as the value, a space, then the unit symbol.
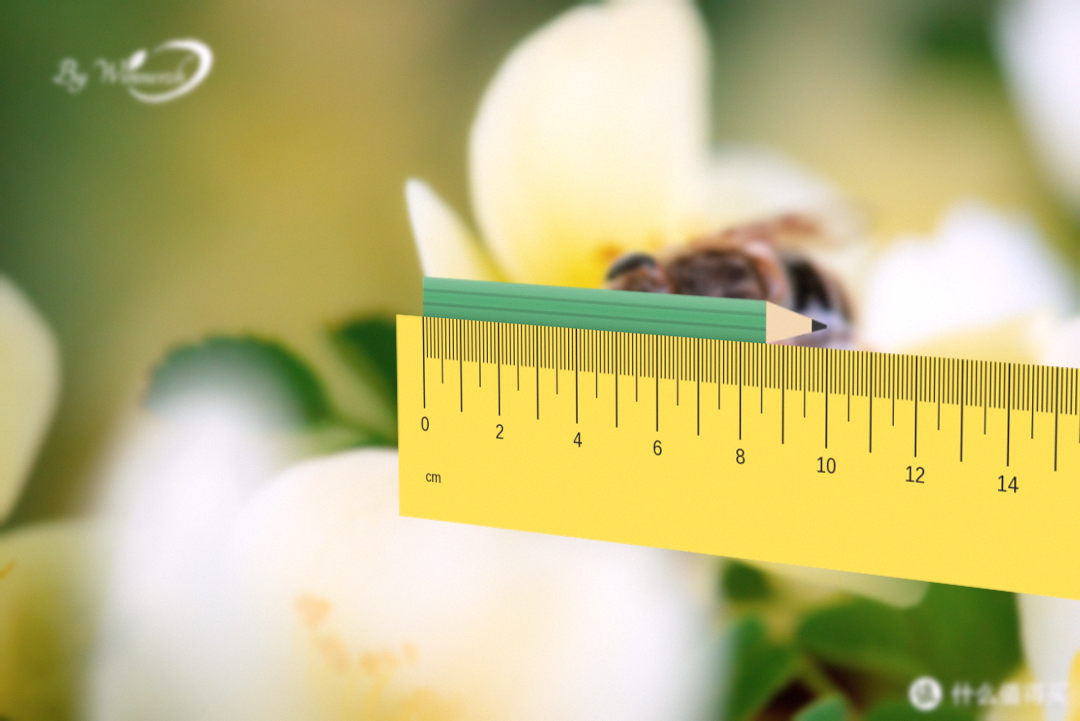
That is 10 cm
